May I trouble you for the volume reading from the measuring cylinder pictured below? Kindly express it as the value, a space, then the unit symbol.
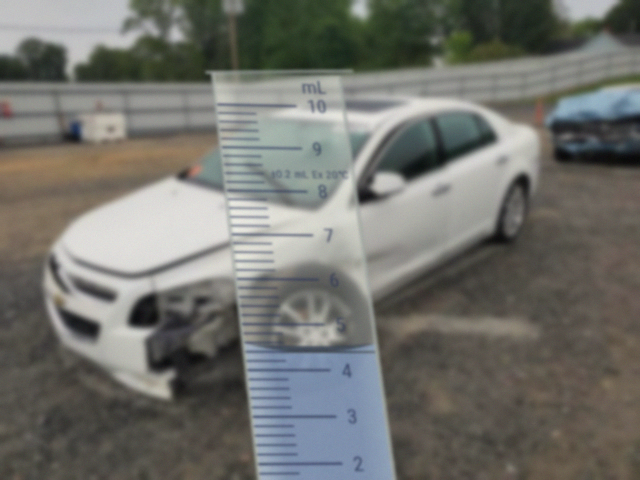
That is 4.4 mL
